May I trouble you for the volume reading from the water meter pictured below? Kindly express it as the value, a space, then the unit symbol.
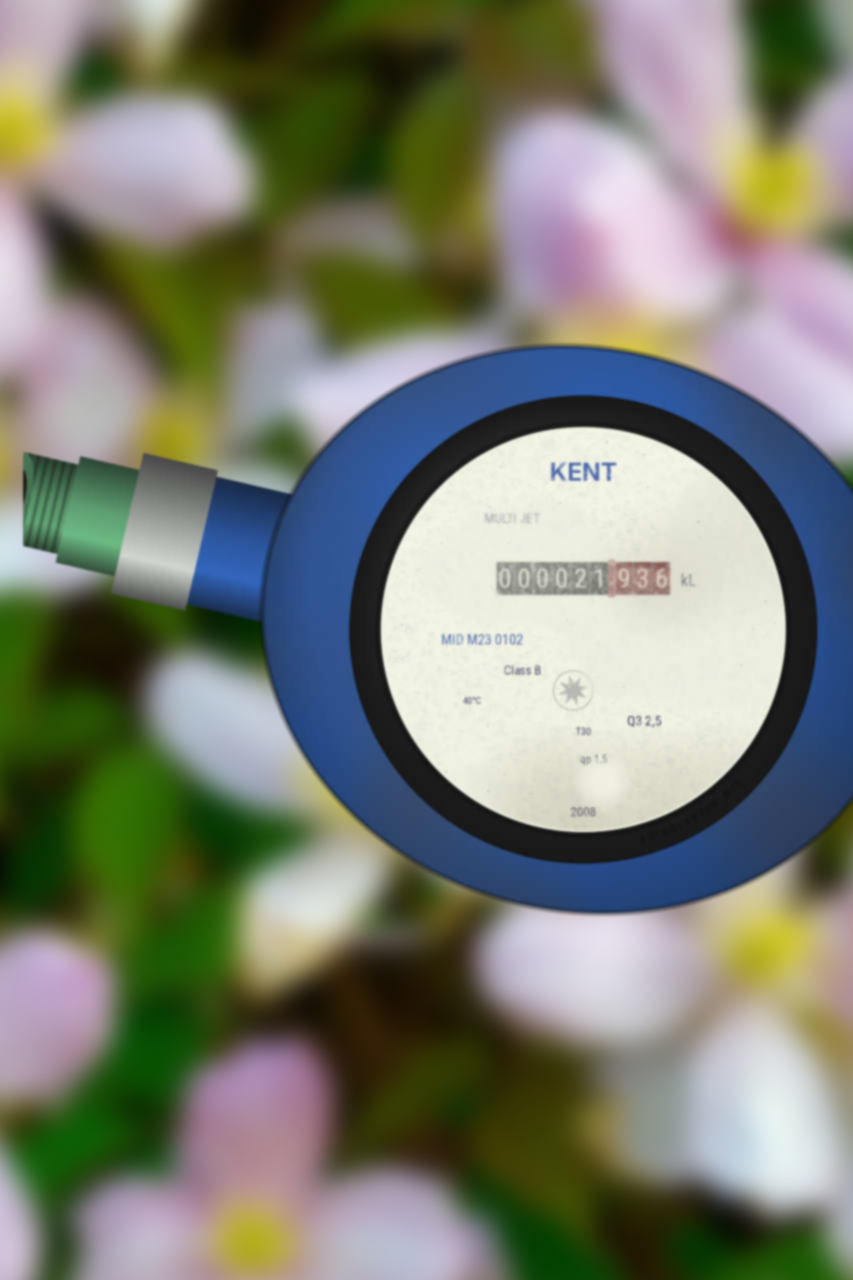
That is 21.936 kL
